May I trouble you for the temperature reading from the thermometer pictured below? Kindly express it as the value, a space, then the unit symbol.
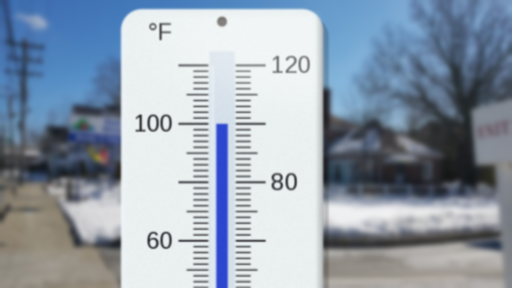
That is 100 °F
